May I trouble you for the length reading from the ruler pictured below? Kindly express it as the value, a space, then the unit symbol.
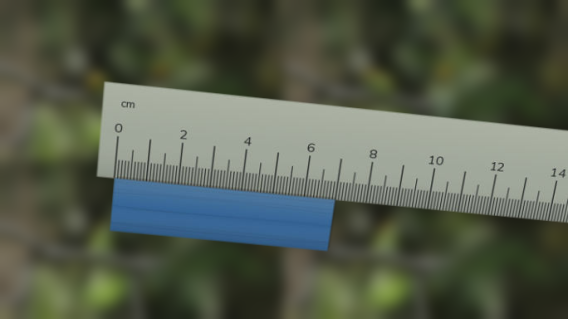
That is 7 cm
